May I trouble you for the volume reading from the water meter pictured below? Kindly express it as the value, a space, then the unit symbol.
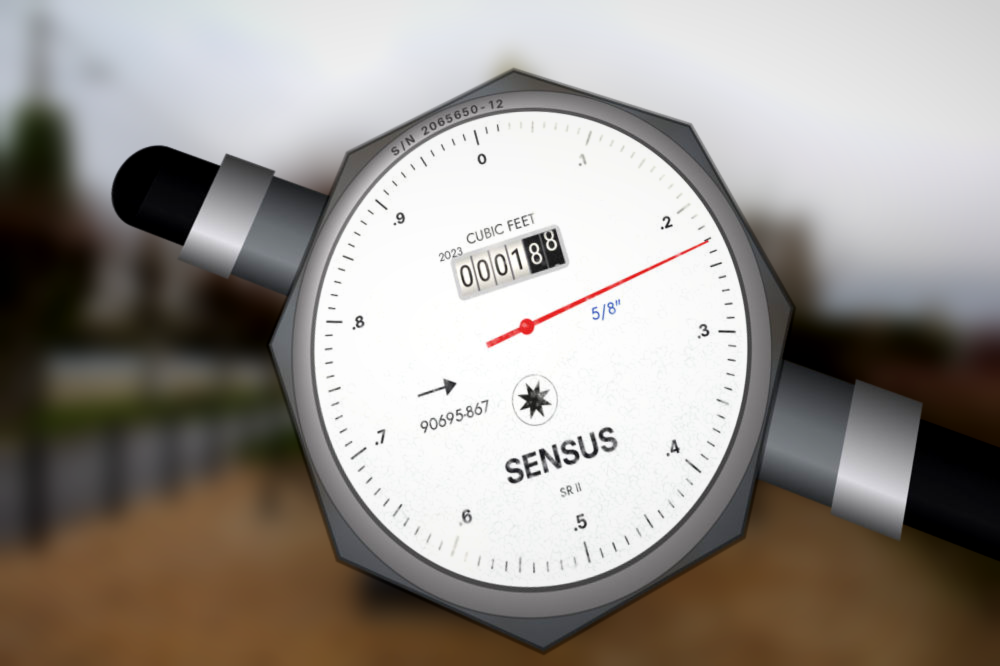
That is 188.23 ft³
